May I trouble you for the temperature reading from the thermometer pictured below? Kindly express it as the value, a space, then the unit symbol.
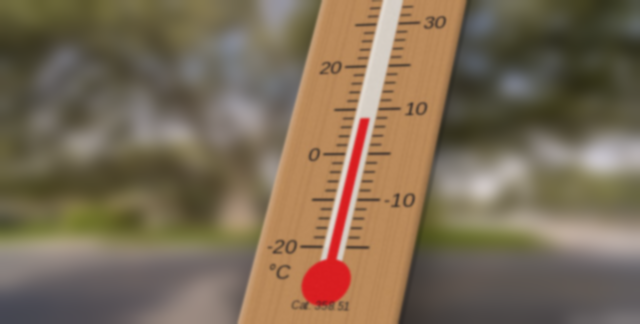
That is 8 °C
